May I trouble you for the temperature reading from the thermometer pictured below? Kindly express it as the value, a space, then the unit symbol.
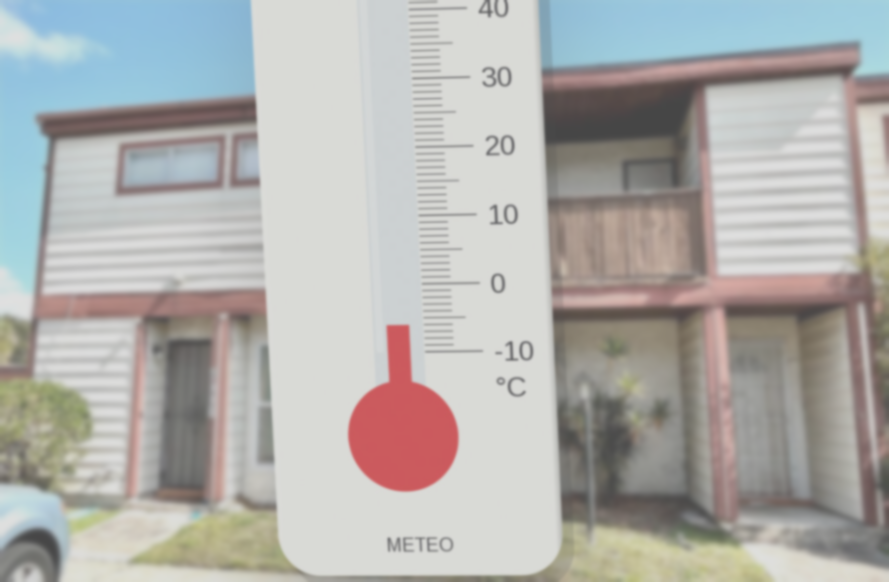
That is -6 °C
